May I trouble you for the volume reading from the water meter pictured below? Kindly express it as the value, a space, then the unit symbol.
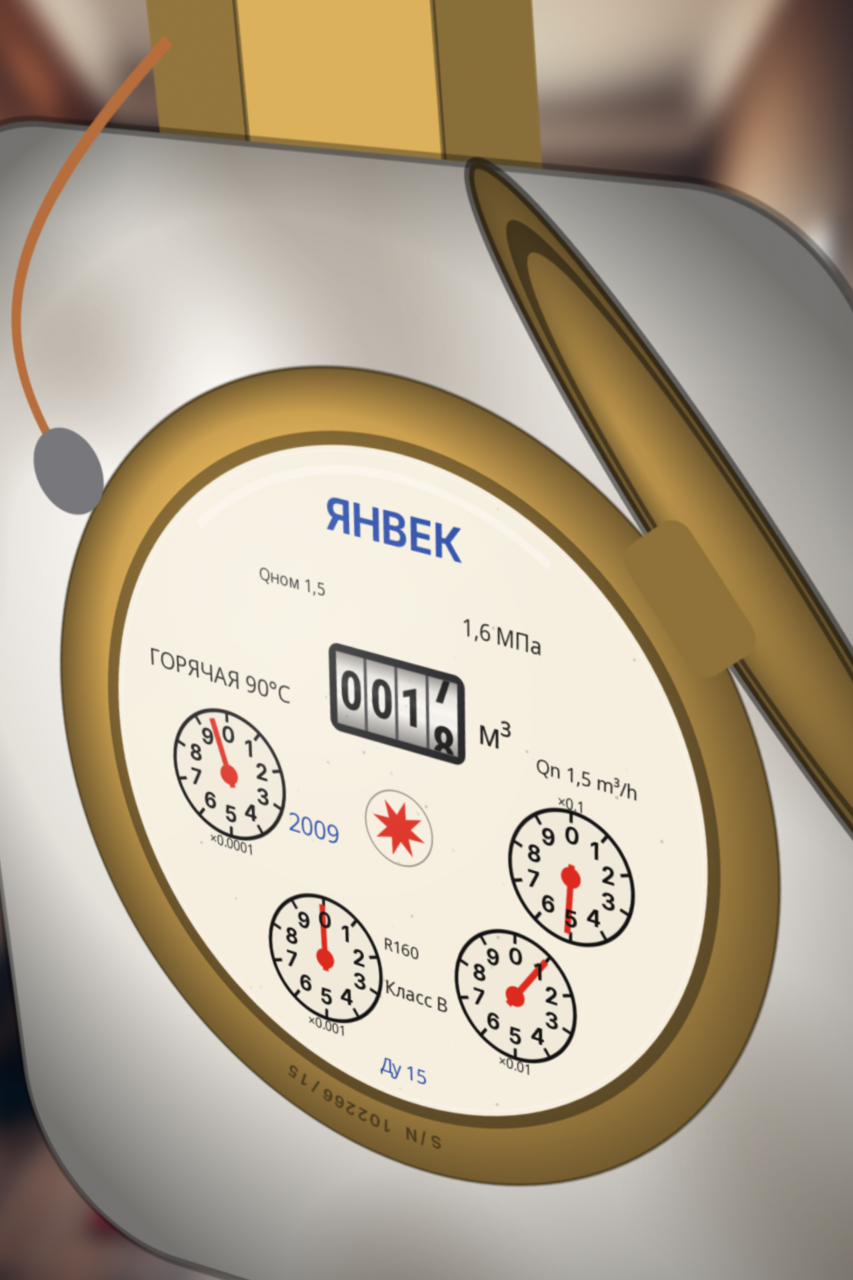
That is 17.5099 m³
